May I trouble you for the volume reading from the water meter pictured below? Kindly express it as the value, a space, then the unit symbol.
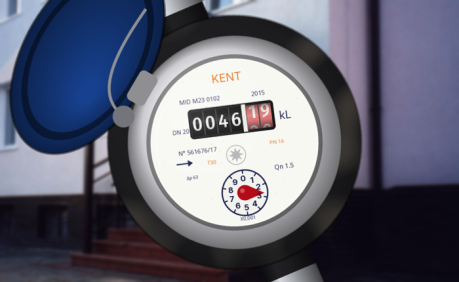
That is 46.192 kL
